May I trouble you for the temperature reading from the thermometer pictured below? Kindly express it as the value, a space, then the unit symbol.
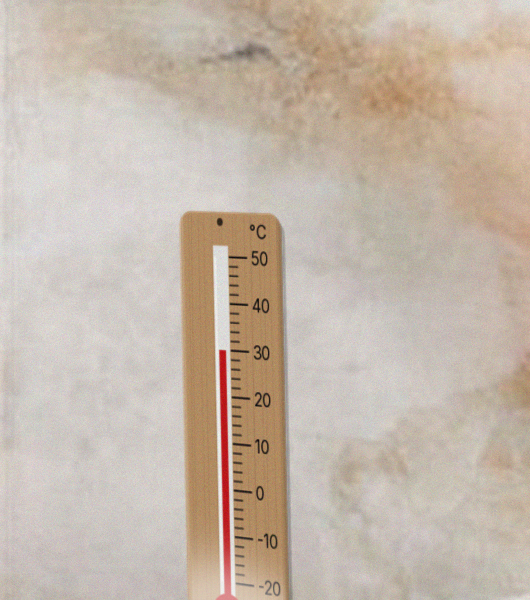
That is 30 °C
